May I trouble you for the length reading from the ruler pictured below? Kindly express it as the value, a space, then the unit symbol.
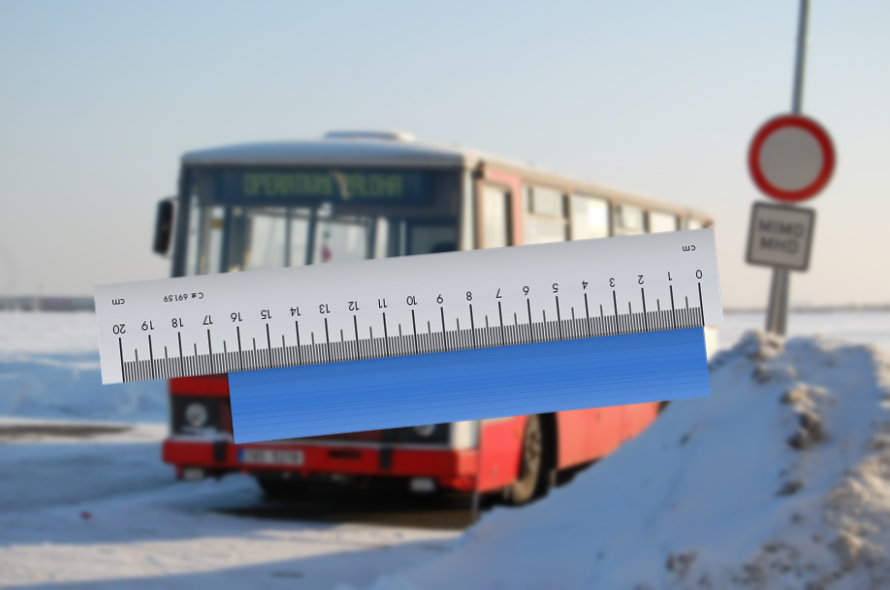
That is 16.5 cm
